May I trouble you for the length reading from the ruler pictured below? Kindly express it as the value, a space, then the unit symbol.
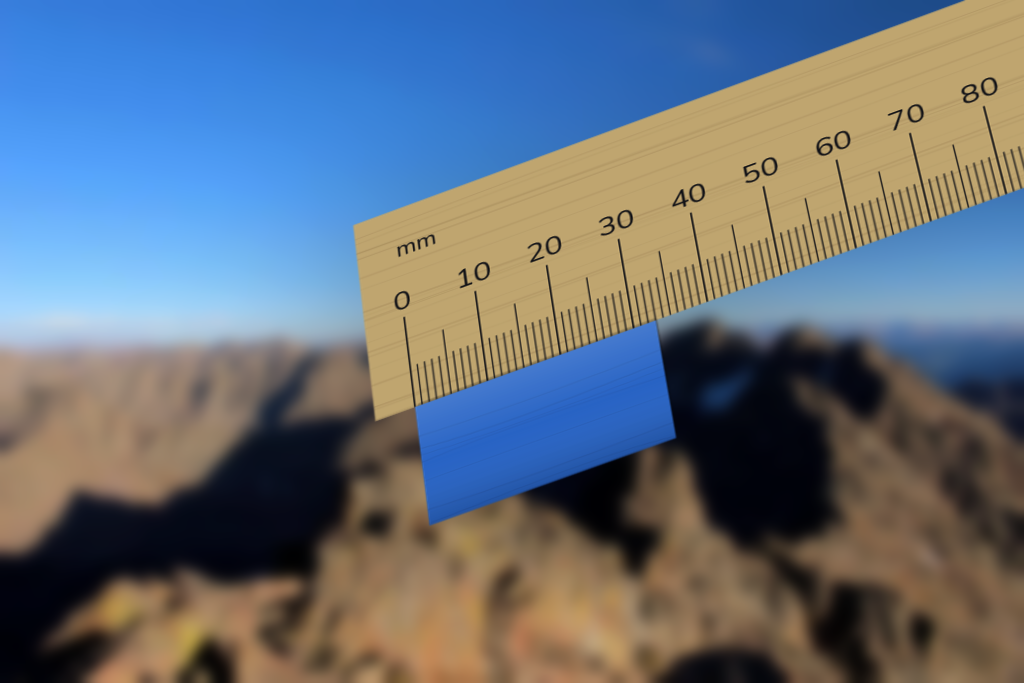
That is 33 mm
